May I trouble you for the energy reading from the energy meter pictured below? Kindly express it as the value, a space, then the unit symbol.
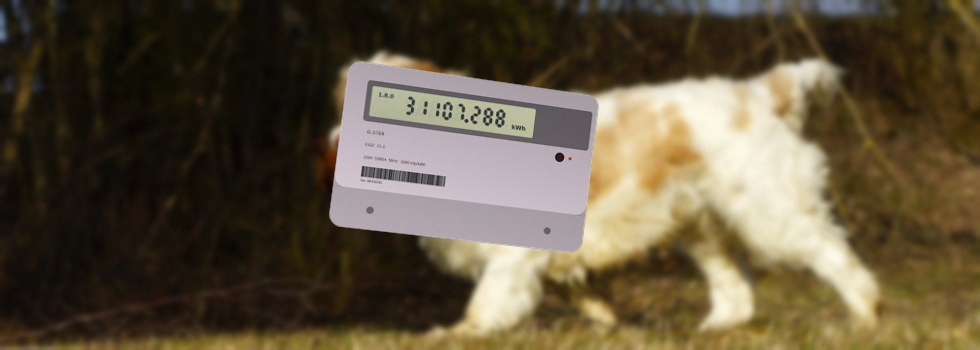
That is 31107.288 kWh
